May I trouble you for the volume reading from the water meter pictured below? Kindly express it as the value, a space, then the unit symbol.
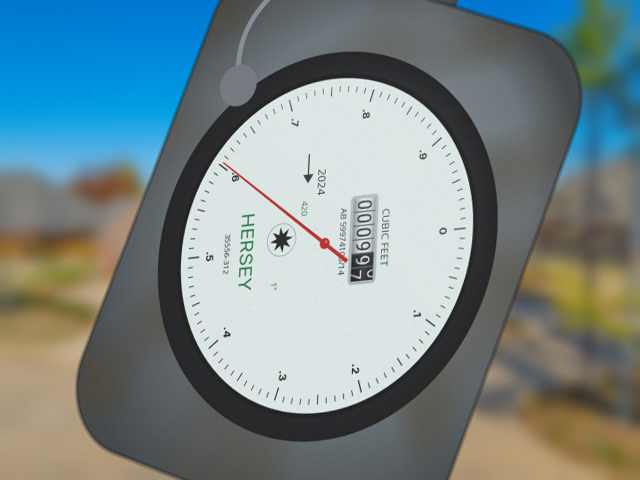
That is 996.60 ft³
